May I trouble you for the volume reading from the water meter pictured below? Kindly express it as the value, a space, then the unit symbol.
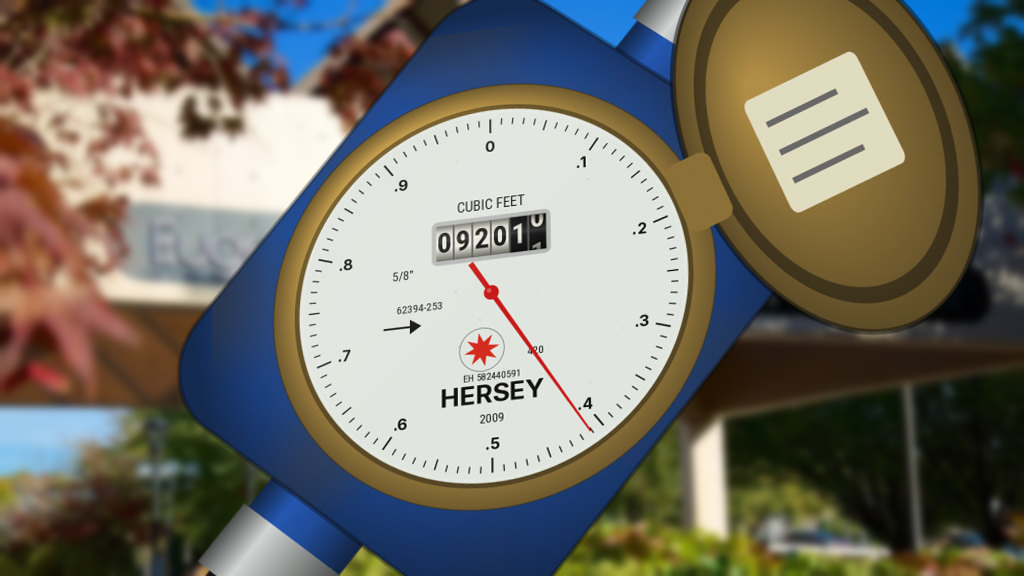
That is 92010.41 ft³
